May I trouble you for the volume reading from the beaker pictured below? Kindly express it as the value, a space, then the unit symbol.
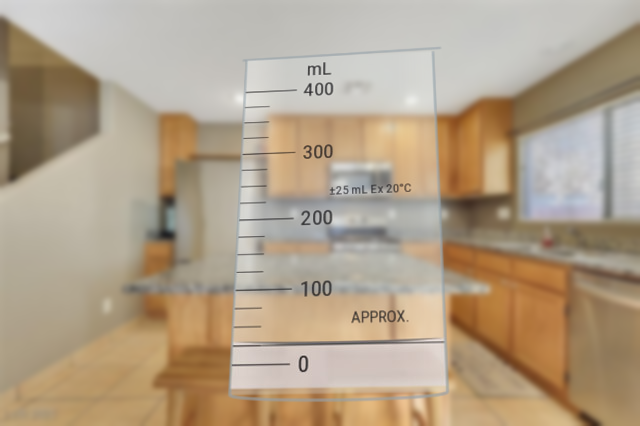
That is 25 mL
